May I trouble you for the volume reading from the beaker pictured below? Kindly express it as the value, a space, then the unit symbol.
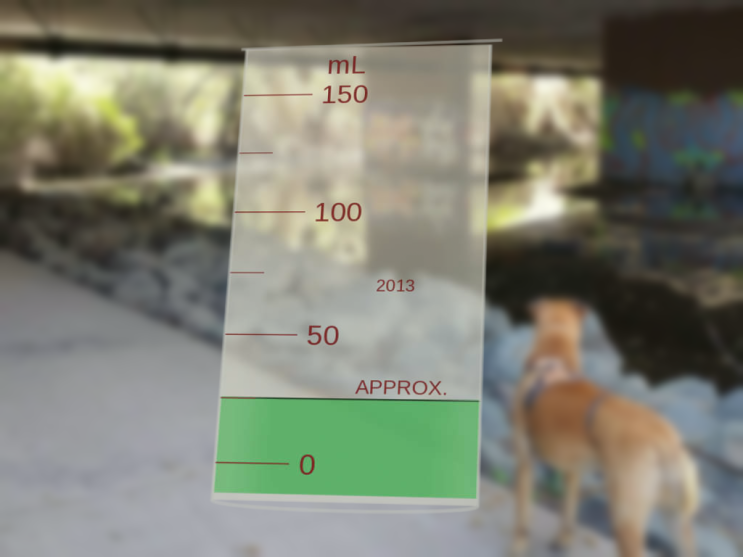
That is 25 mL
